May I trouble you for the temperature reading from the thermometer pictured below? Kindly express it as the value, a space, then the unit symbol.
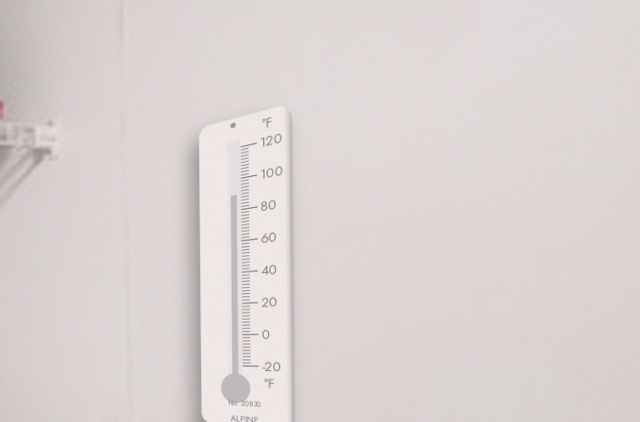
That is 90 °F
